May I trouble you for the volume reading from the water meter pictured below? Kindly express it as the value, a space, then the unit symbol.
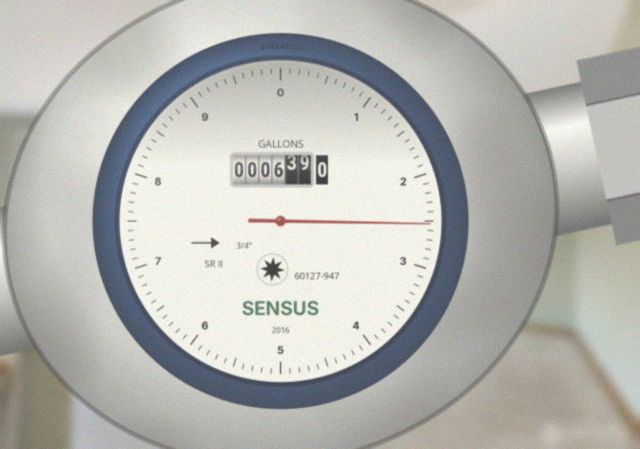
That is 6392.5 gal
